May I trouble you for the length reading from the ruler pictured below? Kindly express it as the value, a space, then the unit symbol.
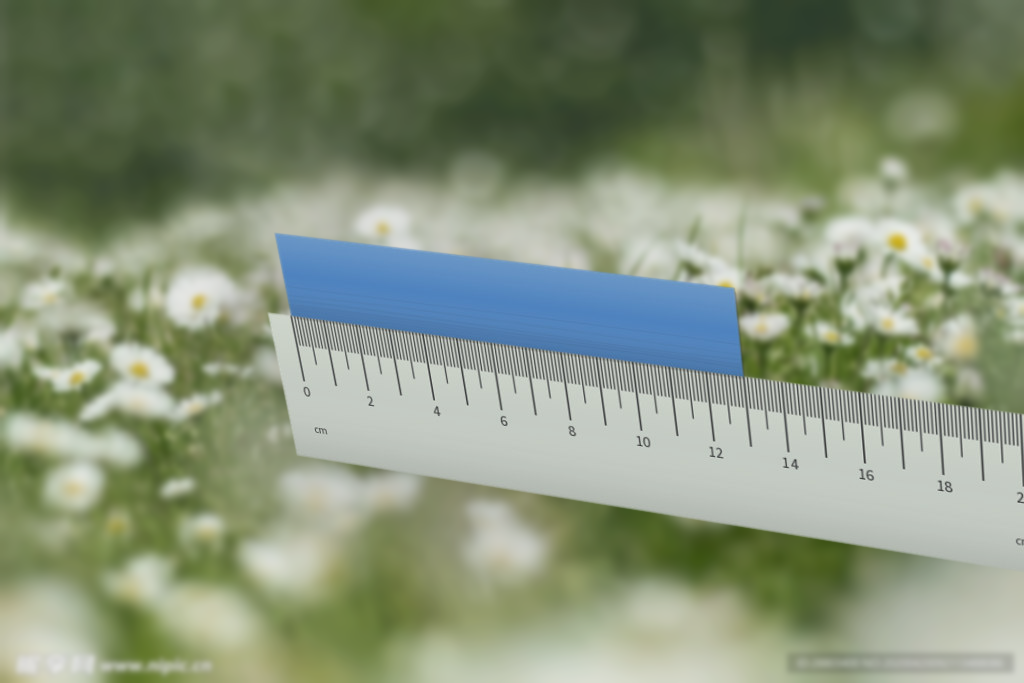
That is 13 cm
